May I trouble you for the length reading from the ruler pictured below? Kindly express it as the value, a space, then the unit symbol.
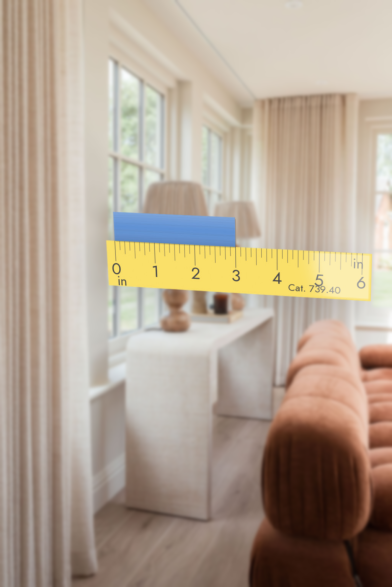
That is 3 in
